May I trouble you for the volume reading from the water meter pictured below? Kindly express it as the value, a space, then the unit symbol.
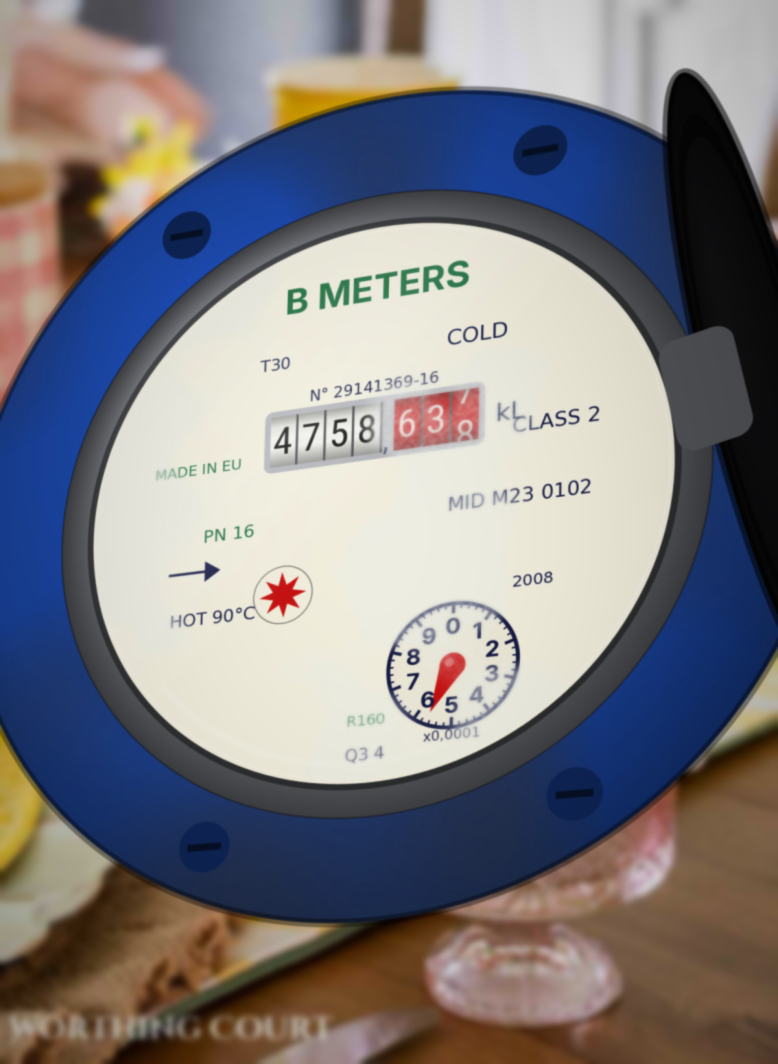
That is 4758.6375 kL
